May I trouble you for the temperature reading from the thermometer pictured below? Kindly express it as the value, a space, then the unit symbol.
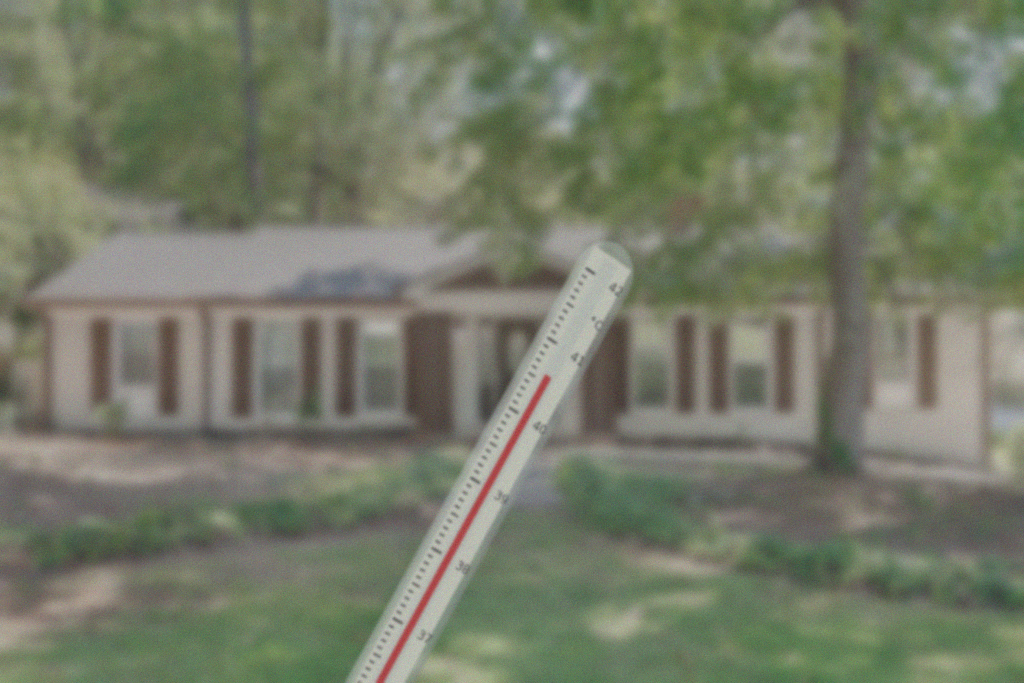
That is 40.6 °C
